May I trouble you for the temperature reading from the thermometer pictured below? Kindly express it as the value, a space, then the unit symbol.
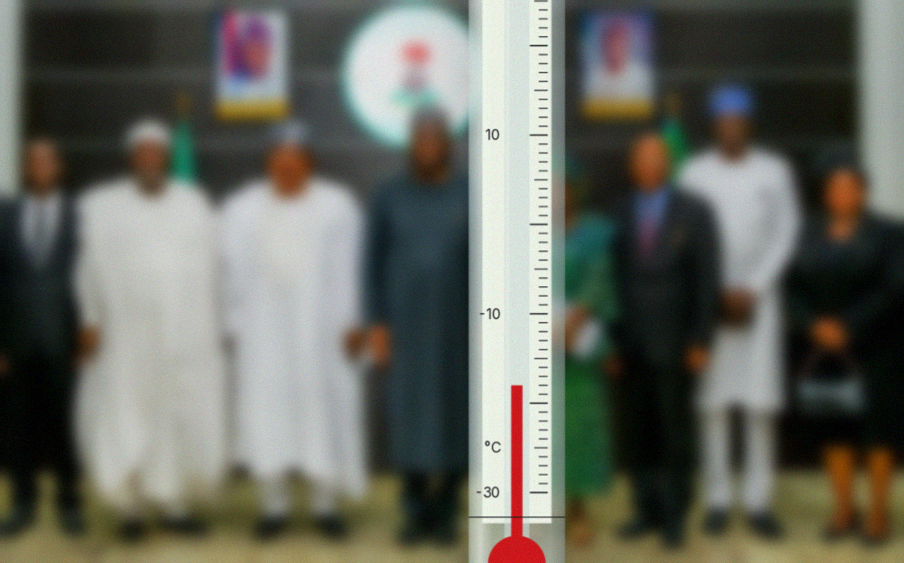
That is -18 °C
